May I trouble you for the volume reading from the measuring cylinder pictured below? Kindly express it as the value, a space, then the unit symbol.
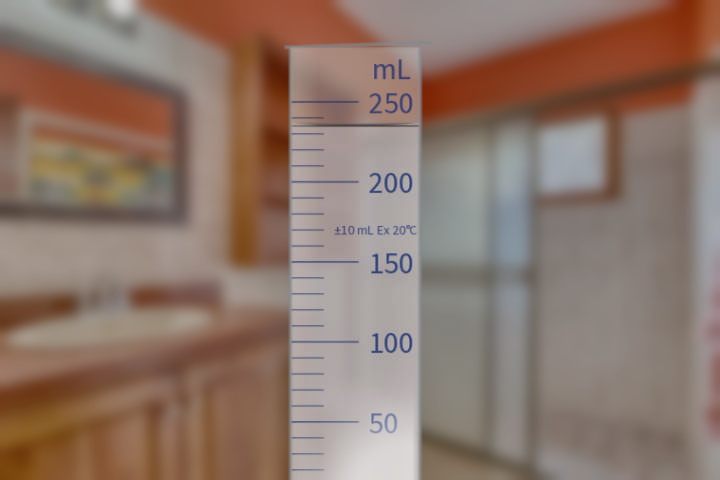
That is 235 mL
